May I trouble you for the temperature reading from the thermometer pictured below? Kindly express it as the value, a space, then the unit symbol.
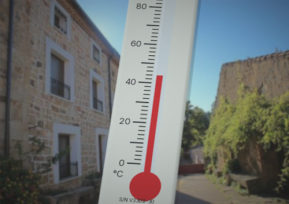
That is 44 °C
